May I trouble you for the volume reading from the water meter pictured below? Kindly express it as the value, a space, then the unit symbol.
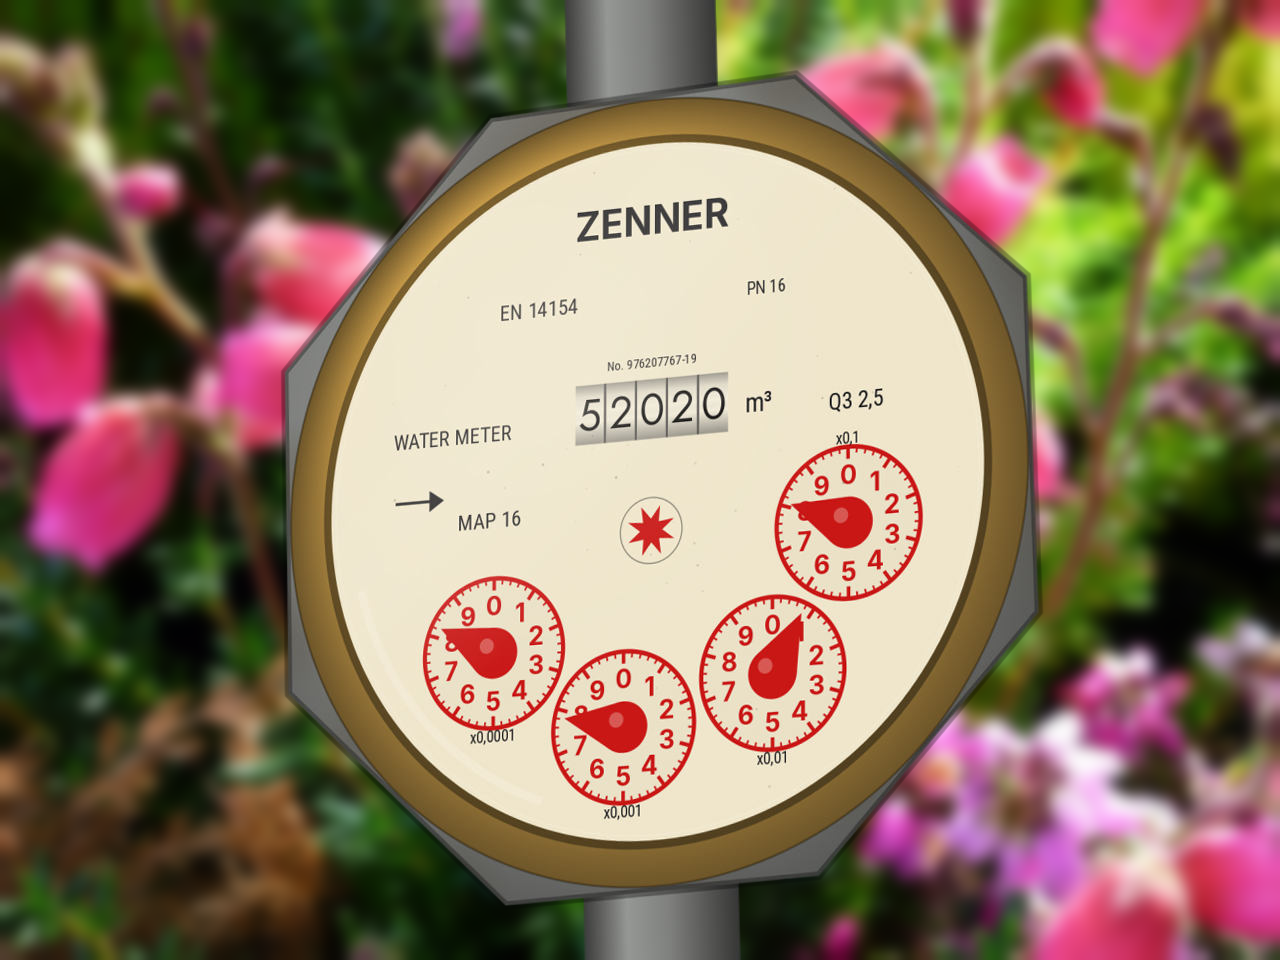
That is 52020.8078 m³
